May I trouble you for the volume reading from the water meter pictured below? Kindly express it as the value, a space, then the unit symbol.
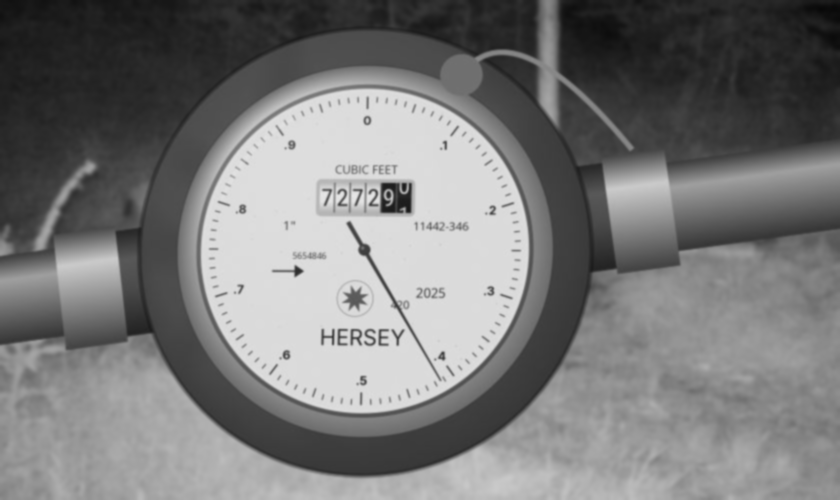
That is 727290.41 ft³
